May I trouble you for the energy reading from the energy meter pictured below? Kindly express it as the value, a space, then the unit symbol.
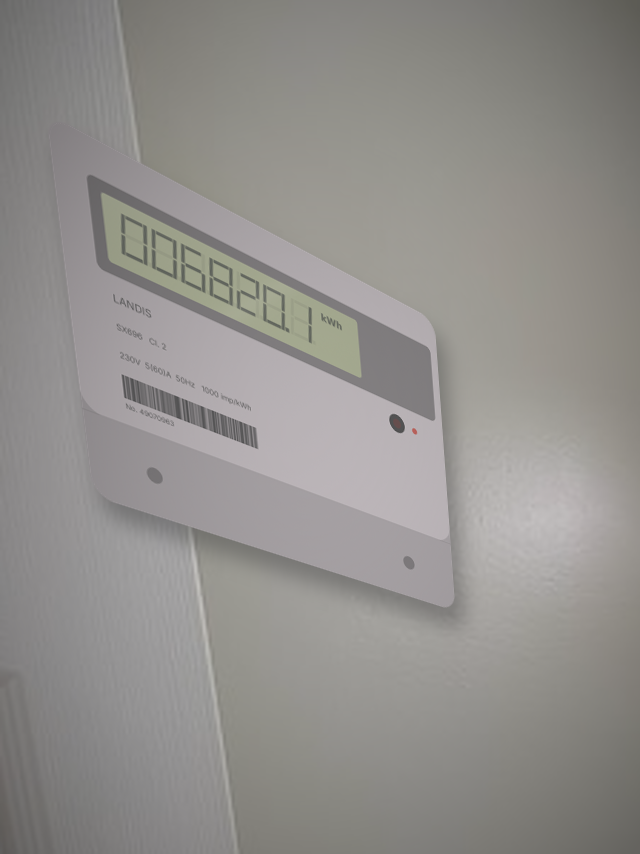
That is 6820.1 kWh
